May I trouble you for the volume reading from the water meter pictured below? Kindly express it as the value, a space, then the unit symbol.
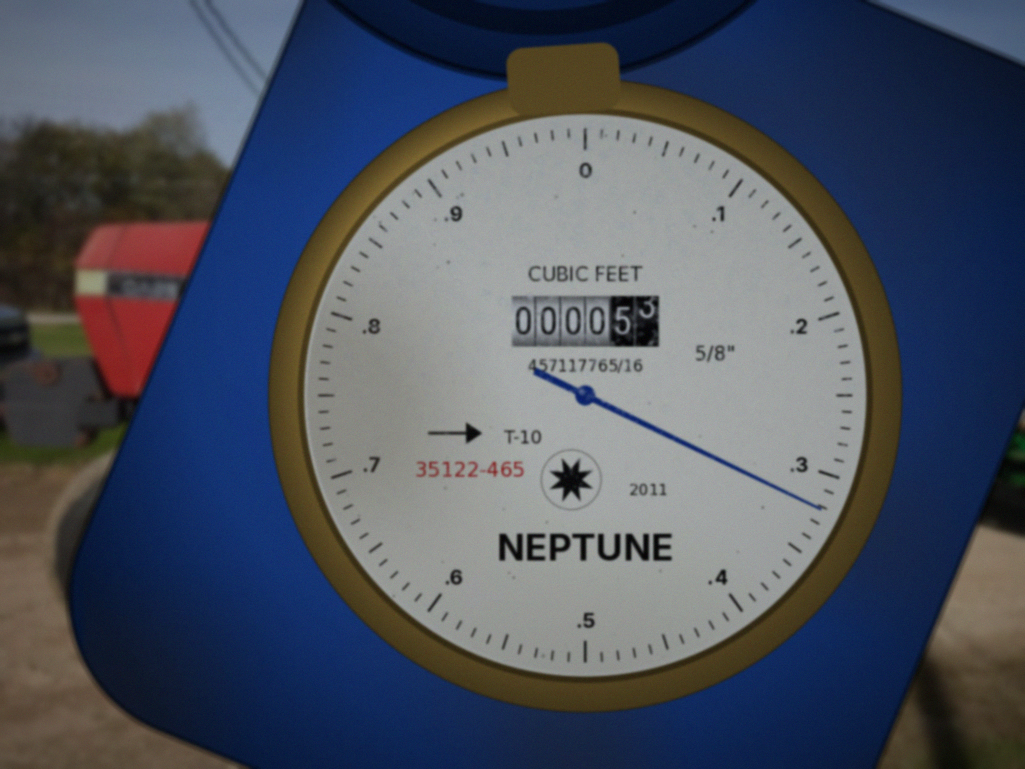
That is 53.32 ft³
